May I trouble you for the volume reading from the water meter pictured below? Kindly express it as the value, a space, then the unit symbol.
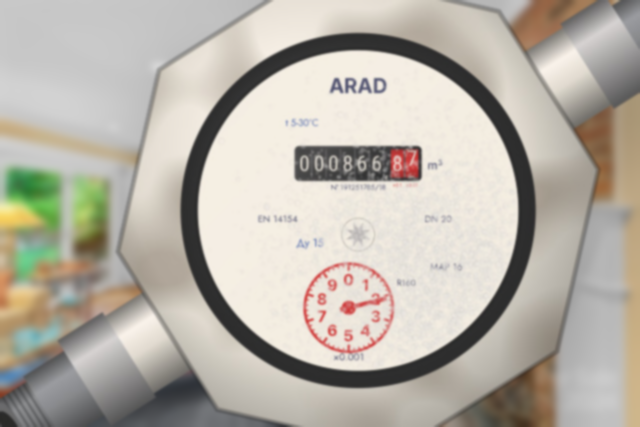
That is 866.872 m³
